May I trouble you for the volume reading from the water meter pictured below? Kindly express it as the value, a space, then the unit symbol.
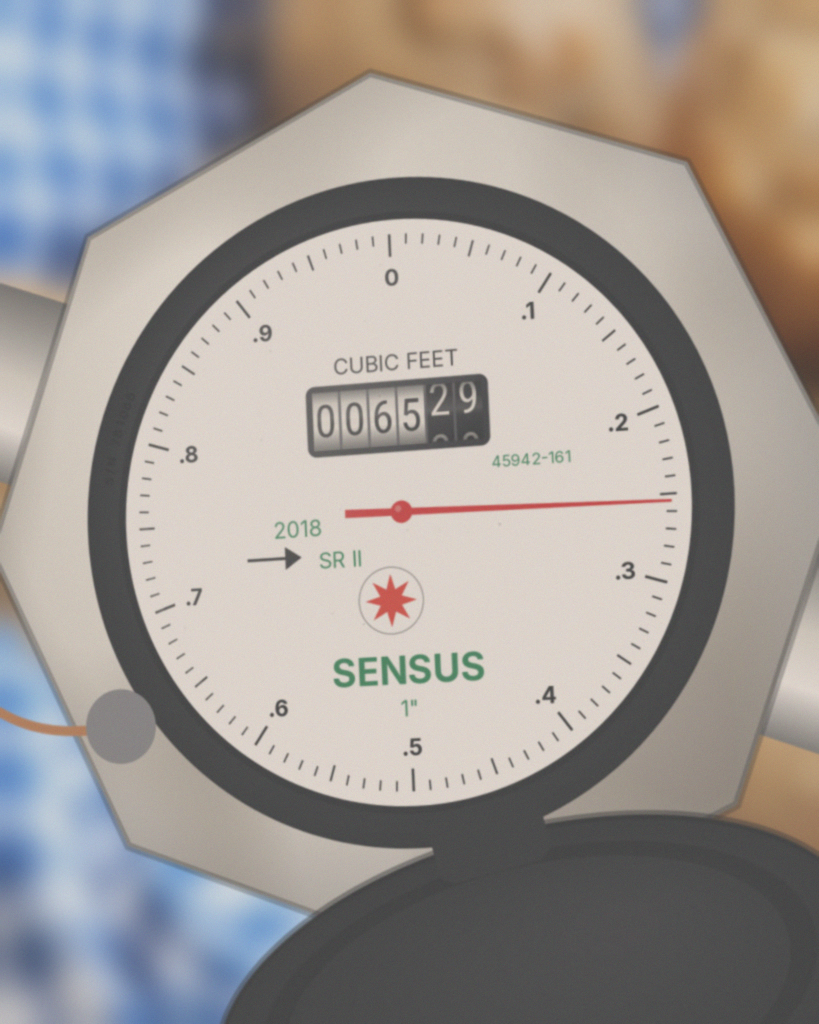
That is 6529.25 ft³
